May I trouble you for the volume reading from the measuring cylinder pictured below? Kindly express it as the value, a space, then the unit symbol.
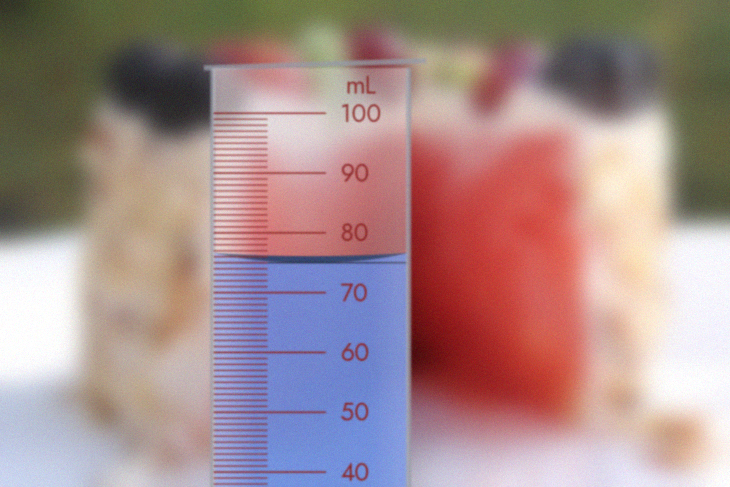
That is 75 mL
